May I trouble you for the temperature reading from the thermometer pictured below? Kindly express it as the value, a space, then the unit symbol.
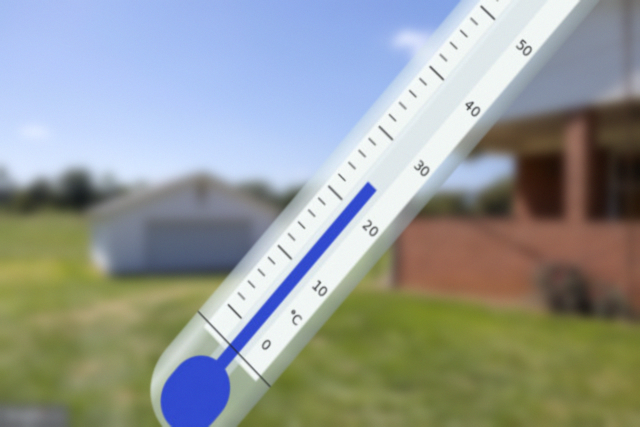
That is 24 °C
